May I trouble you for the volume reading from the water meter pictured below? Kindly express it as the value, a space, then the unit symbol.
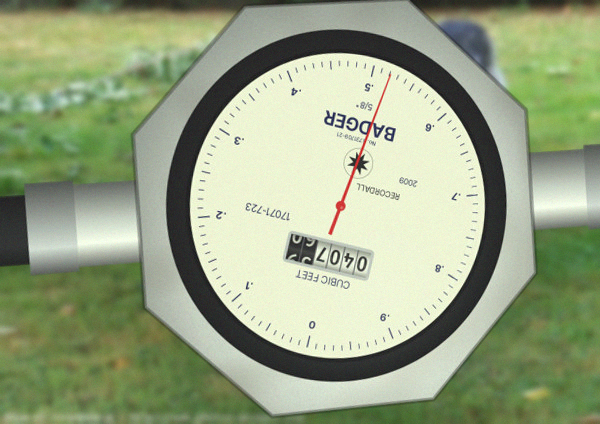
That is 40759.52 ft³
